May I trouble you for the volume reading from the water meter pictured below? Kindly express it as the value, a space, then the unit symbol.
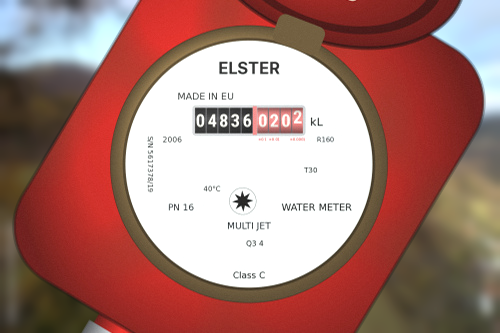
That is 4836.0202 kL
